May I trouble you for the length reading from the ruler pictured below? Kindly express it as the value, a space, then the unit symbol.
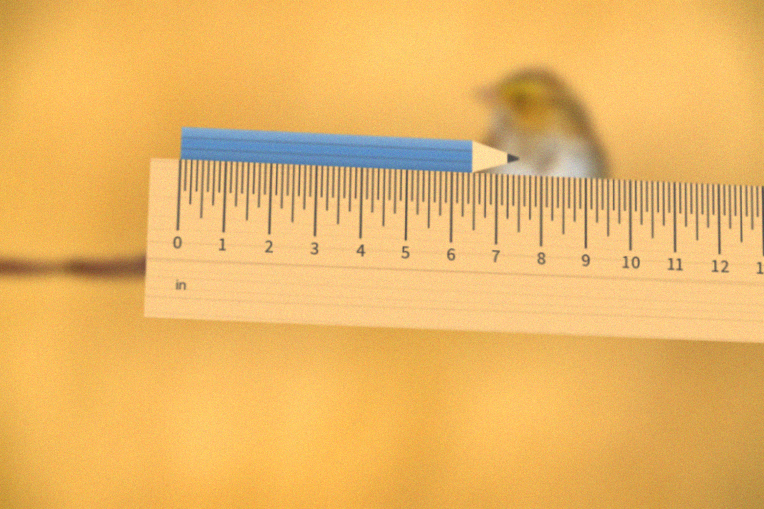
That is 7.5 in
